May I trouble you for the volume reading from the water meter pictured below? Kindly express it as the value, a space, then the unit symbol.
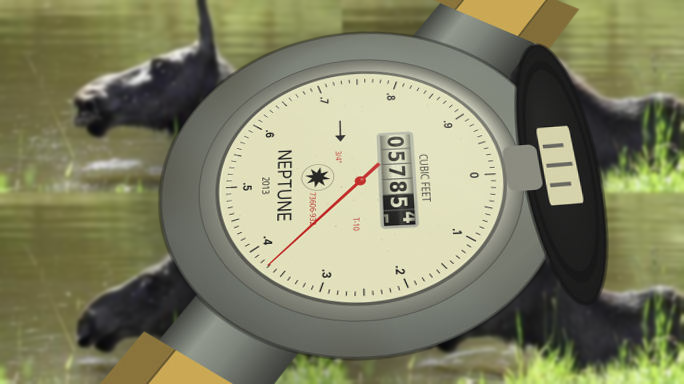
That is 57854.37 ft³
